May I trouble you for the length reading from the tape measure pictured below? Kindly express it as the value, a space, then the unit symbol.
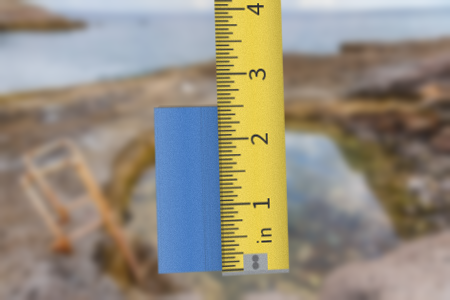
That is 2.5 in
